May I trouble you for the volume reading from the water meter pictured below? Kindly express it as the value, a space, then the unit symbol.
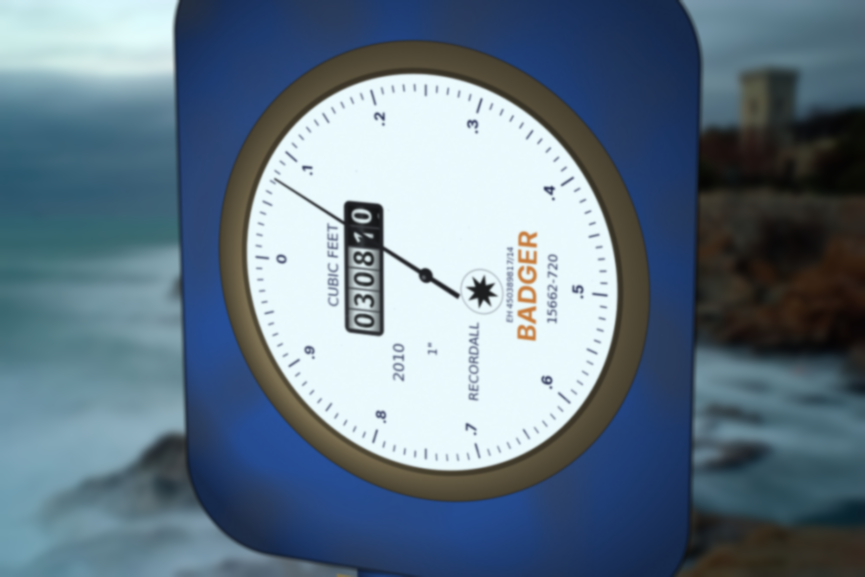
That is 30810.07 ft³
